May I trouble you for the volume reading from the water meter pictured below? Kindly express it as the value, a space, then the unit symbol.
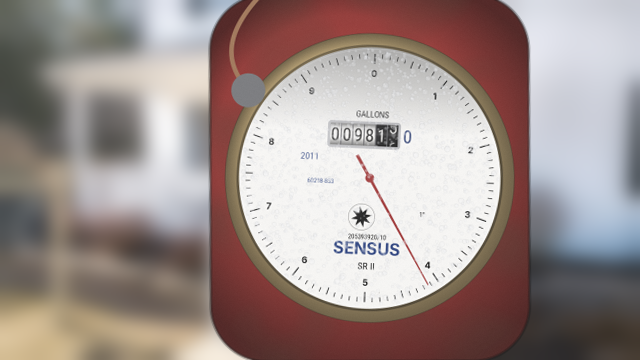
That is 98154.1 gal
